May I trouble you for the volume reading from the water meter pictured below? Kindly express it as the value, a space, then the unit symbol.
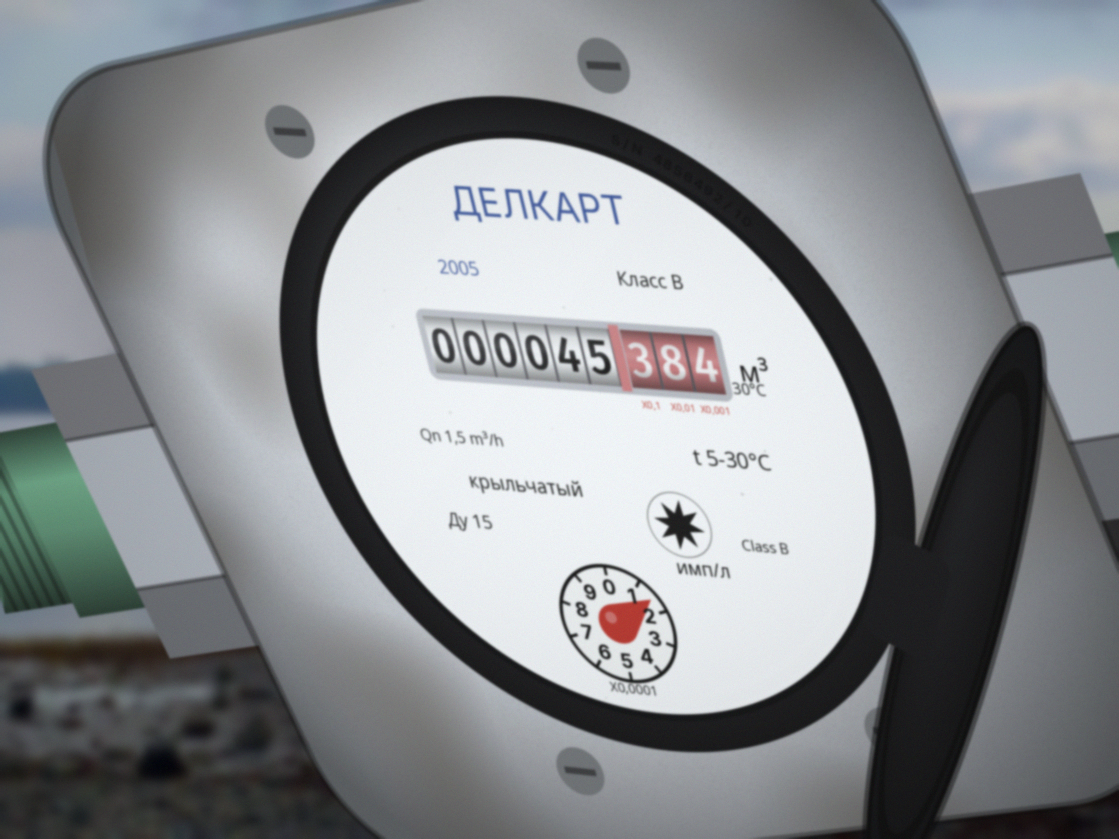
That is 45.3841 m³
